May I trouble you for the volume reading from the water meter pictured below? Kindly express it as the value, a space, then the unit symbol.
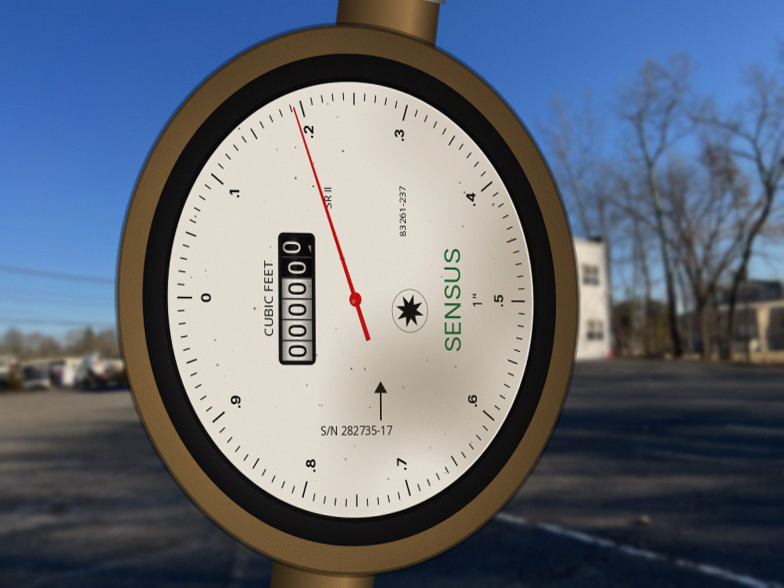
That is 0.19 ft³
